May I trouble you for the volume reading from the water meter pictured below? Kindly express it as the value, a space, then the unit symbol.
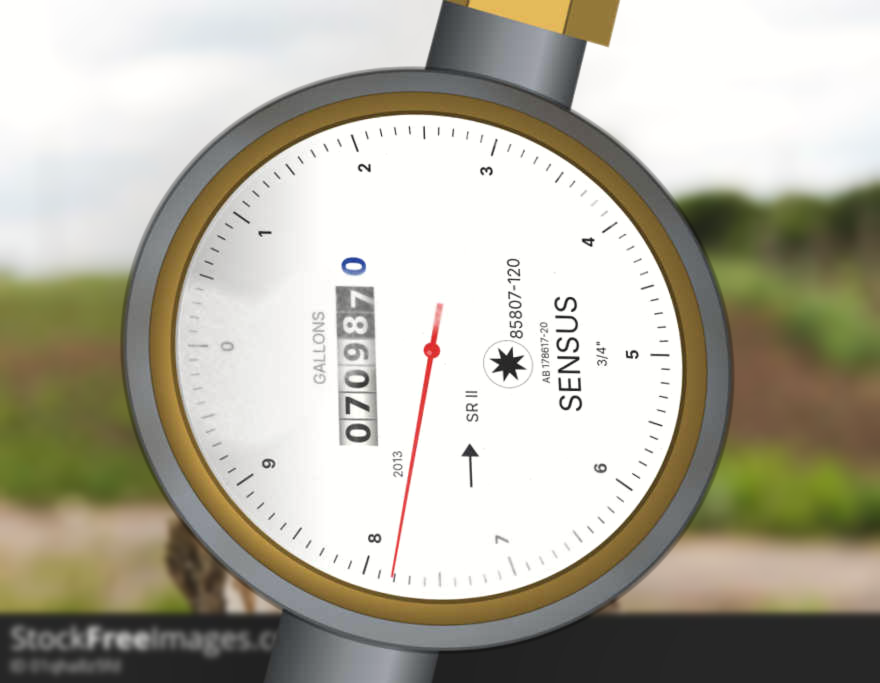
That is 709867.8 gal
